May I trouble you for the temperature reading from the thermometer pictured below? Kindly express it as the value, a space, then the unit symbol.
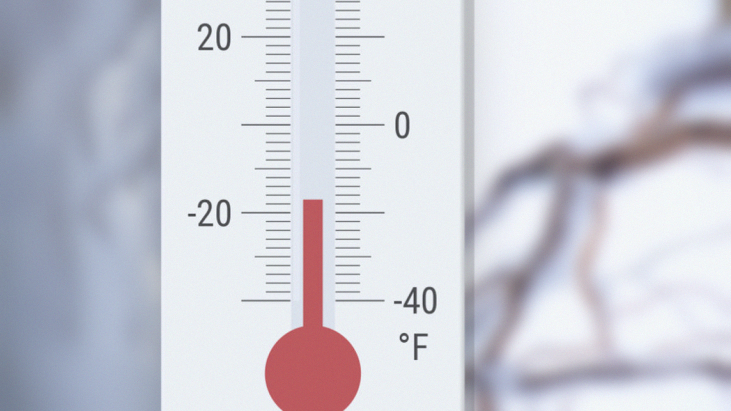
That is -17 °F
